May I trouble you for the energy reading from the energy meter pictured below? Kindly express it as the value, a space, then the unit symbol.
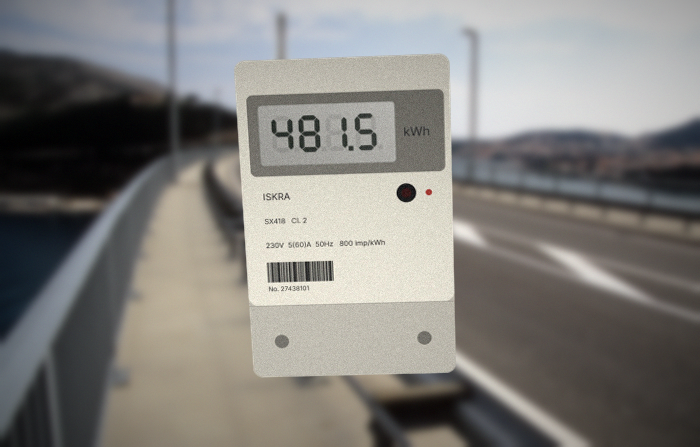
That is 481.5 kWh
